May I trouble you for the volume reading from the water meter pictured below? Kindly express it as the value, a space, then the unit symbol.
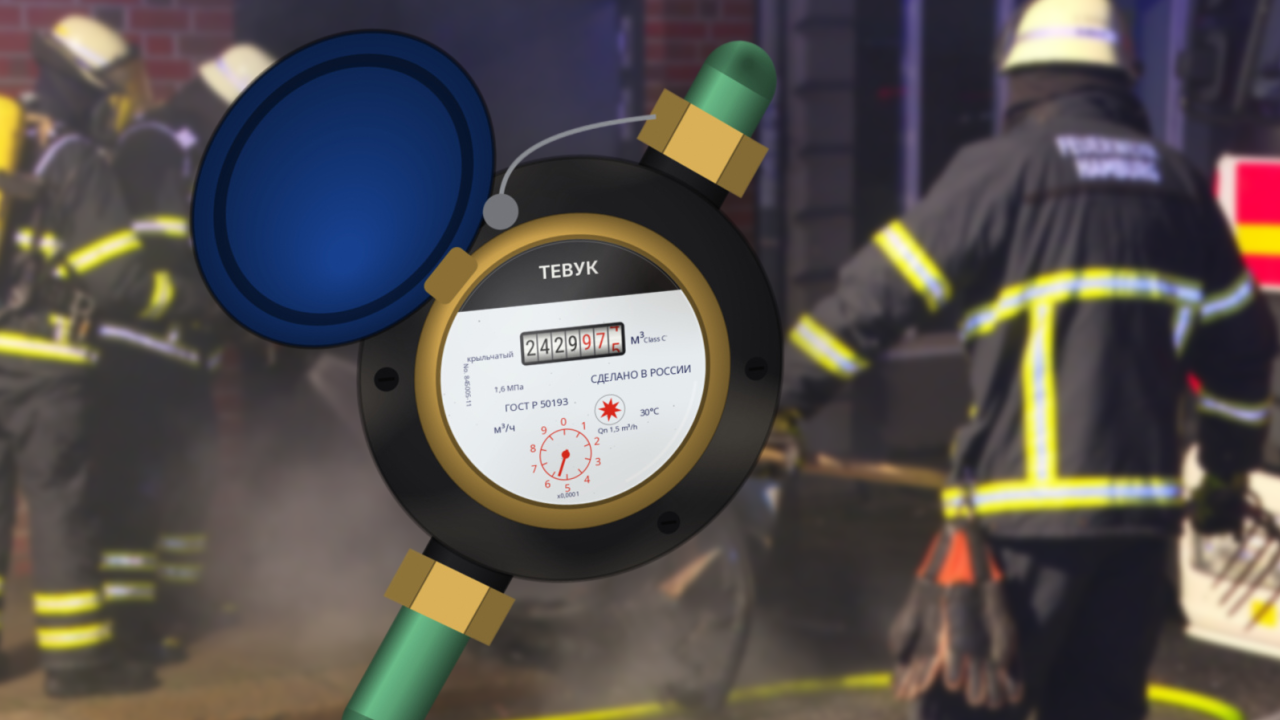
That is 2429.9745 m³
